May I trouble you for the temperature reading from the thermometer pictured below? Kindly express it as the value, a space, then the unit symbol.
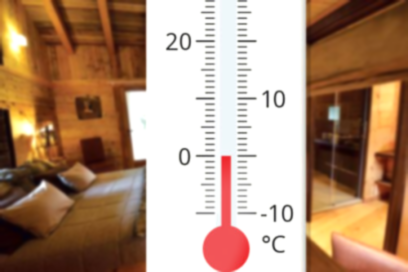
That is 0 °C
